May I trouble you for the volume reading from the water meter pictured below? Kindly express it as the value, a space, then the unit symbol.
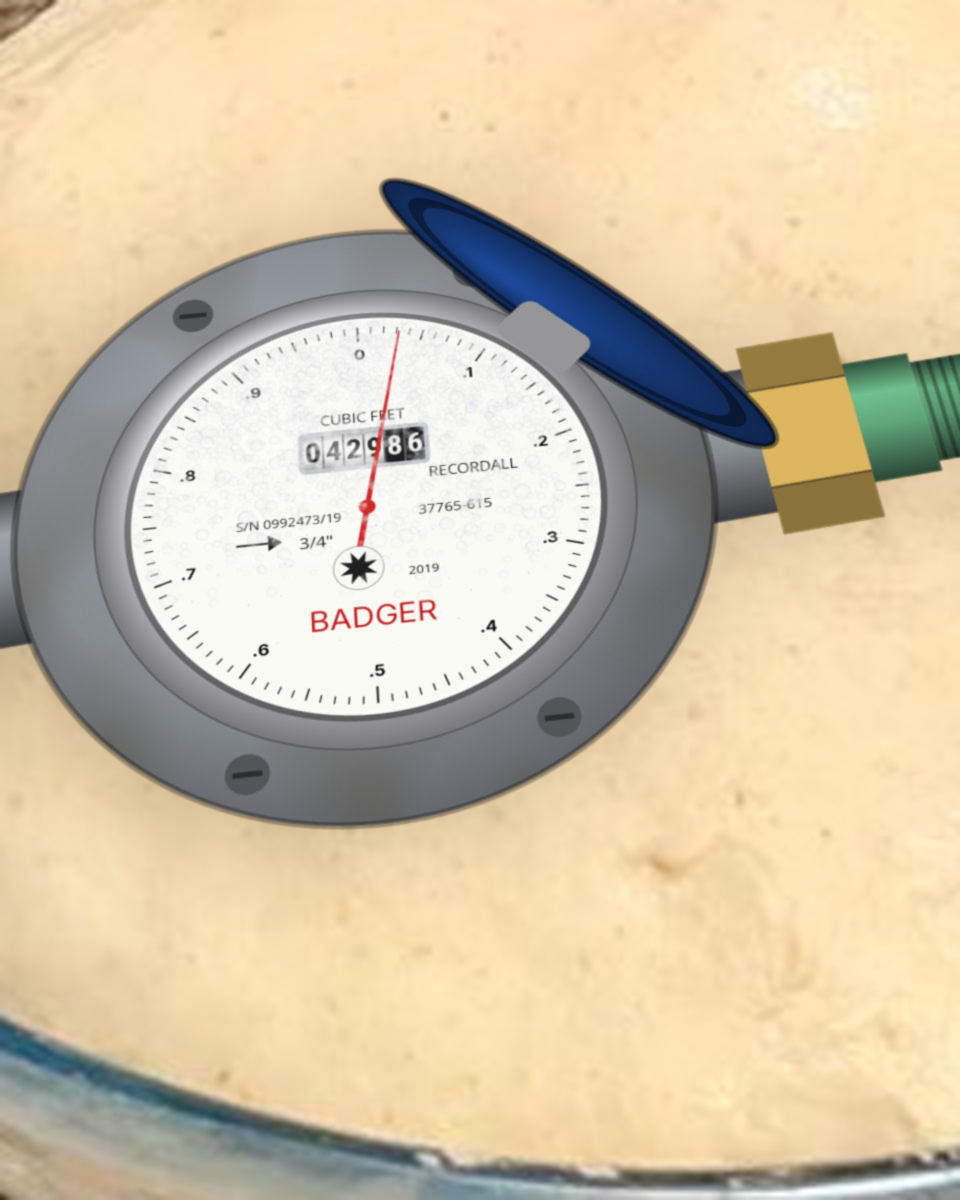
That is 42986.03 ft³
